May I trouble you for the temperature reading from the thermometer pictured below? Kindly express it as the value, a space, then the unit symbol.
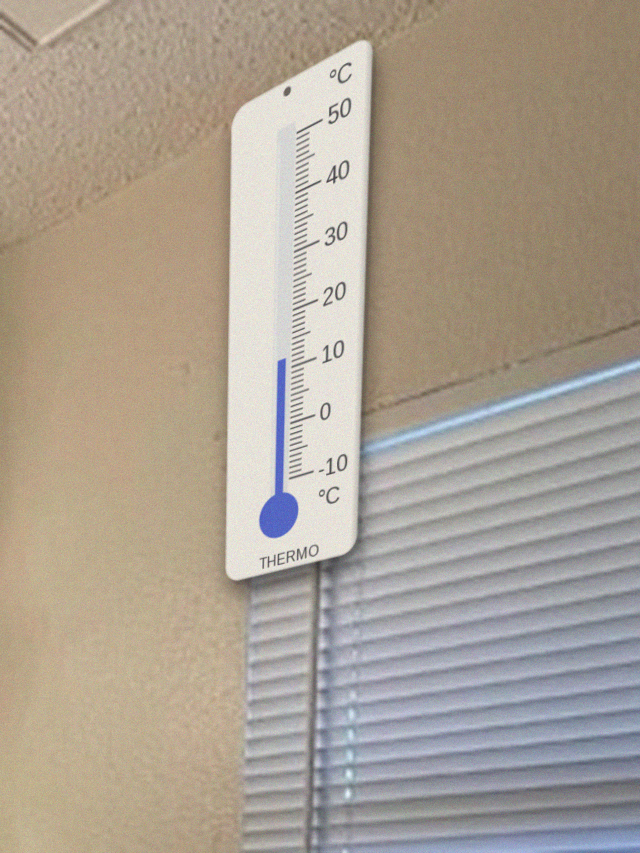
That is 12 °C
